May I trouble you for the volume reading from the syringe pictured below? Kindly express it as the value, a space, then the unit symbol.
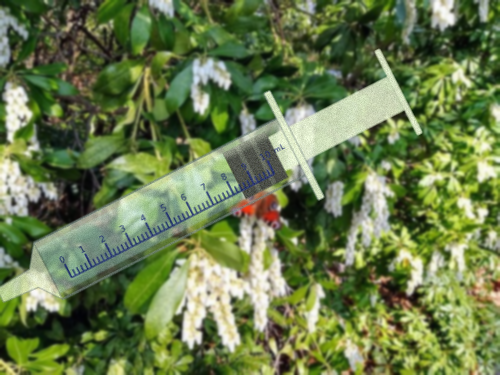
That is 8.4 mL
